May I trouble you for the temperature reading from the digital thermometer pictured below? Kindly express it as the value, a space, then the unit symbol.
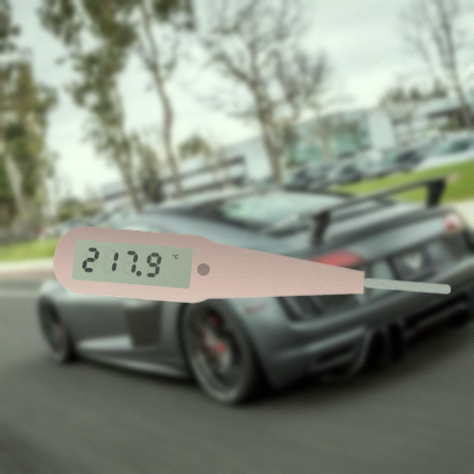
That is 217.9 °C
